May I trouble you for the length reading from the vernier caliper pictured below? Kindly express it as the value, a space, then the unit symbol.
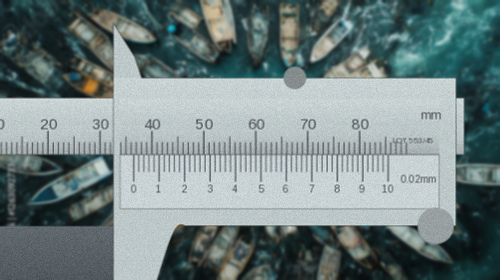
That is 36.5 mm
